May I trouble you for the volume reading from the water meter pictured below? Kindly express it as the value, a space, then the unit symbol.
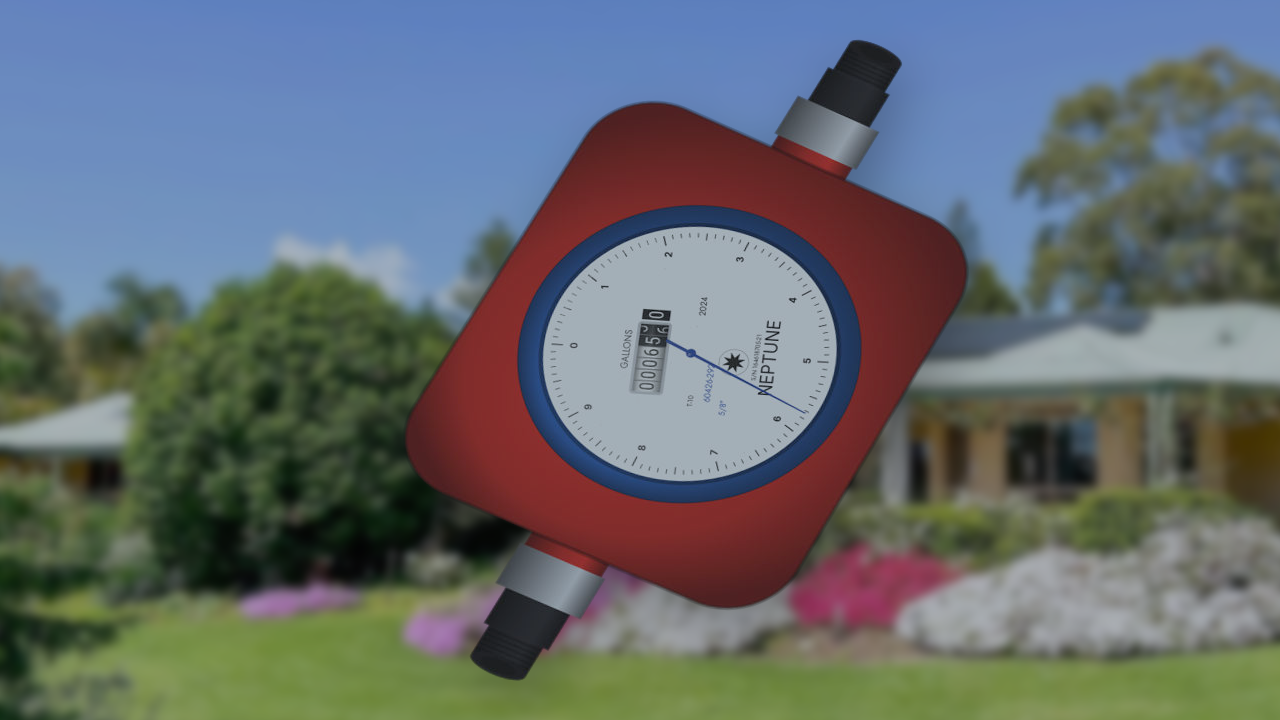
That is 6555.7 gal
